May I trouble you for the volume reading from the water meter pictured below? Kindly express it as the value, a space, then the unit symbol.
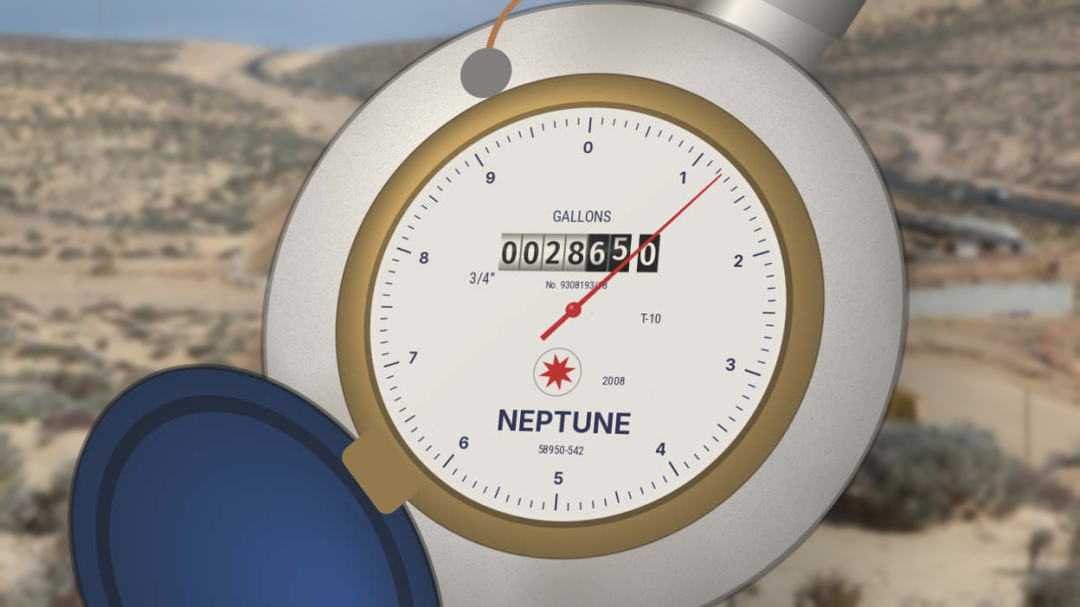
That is 28651.2 gal
